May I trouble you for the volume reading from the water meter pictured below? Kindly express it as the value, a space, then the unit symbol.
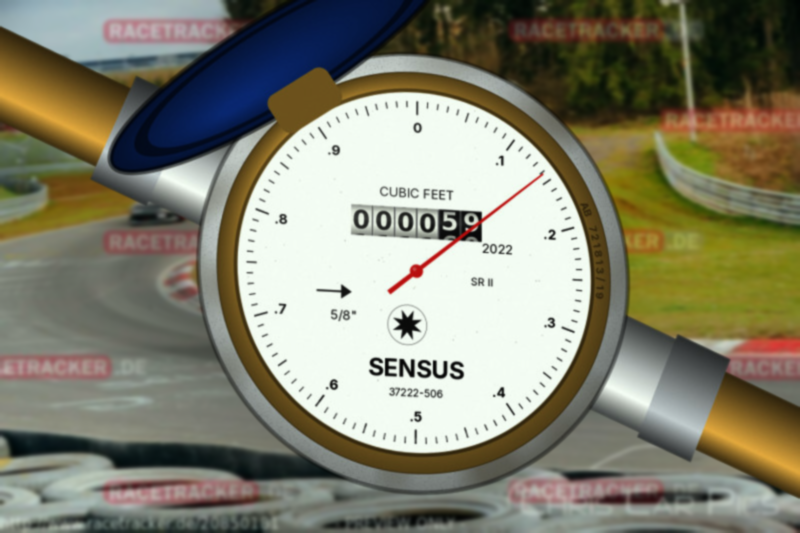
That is 59.14 ft³
